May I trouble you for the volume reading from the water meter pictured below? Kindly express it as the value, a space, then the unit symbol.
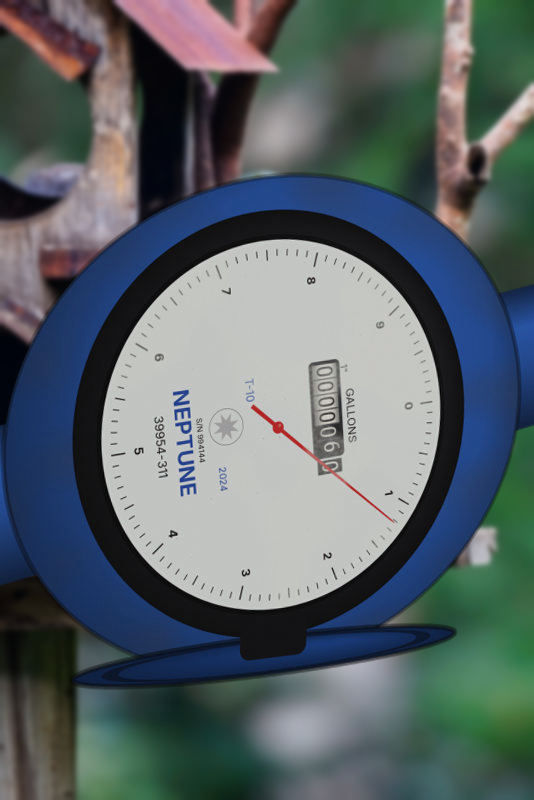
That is 61.2 gal
